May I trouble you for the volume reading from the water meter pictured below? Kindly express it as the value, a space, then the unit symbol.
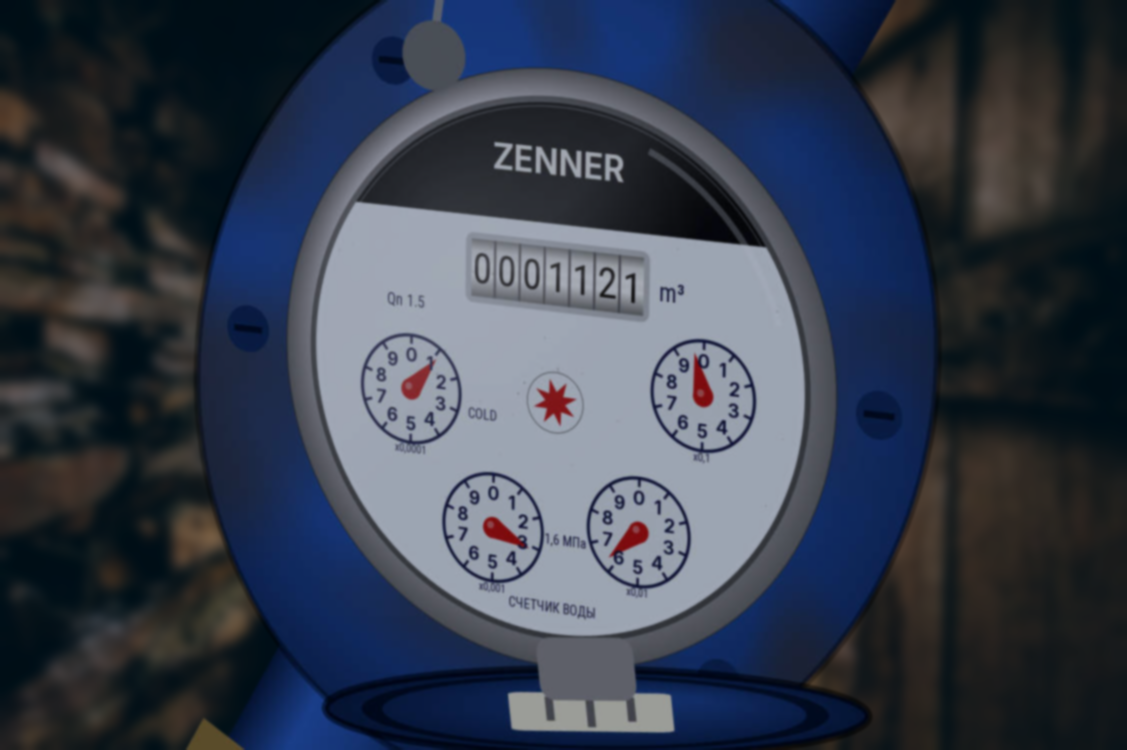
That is 1120.9631 m³
